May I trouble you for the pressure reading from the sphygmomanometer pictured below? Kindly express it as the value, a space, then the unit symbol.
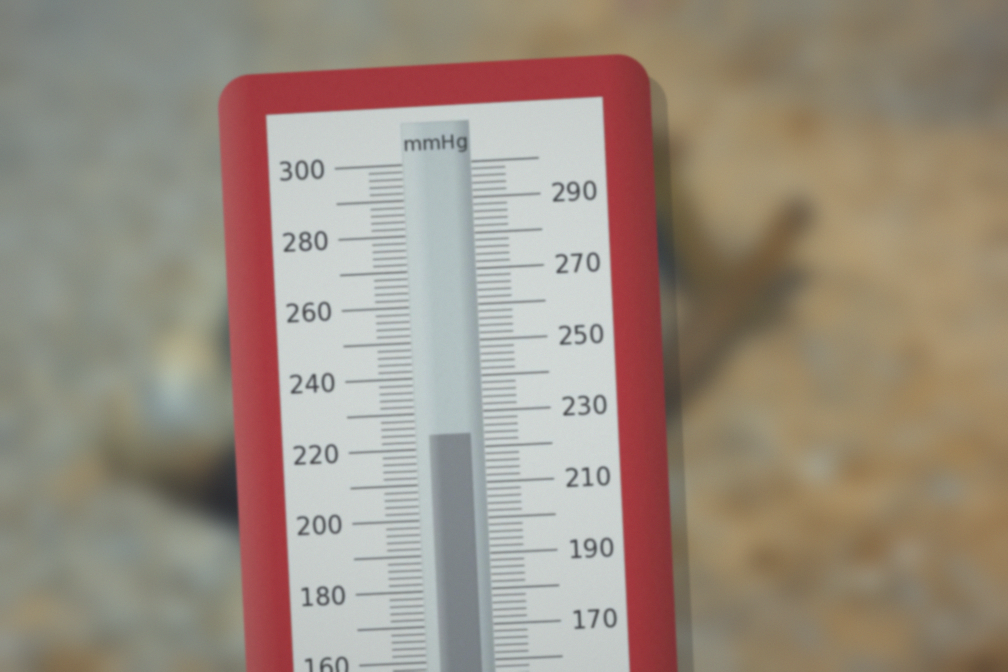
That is 224 mmHg
